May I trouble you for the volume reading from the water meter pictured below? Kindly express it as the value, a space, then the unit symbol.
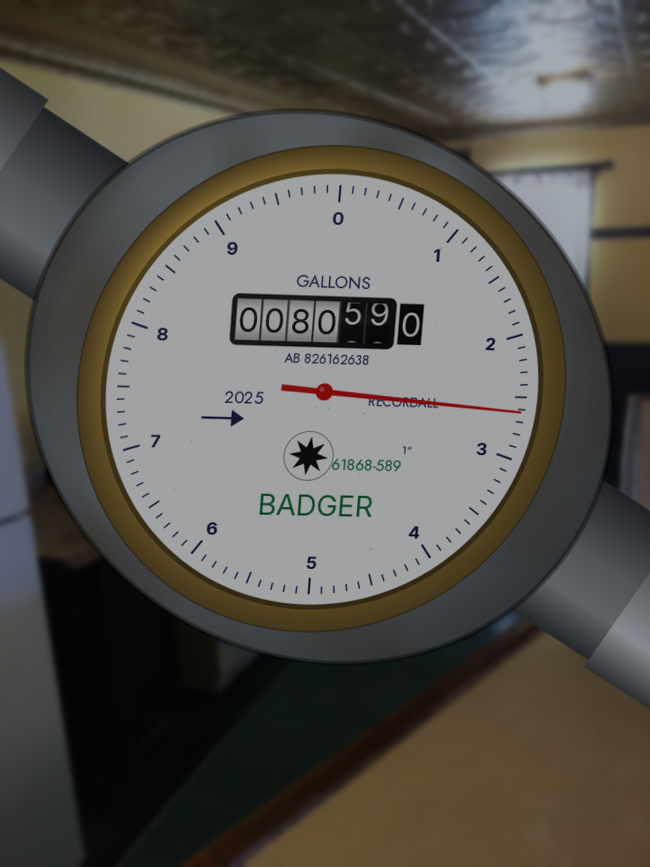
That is 80592.6 gal
